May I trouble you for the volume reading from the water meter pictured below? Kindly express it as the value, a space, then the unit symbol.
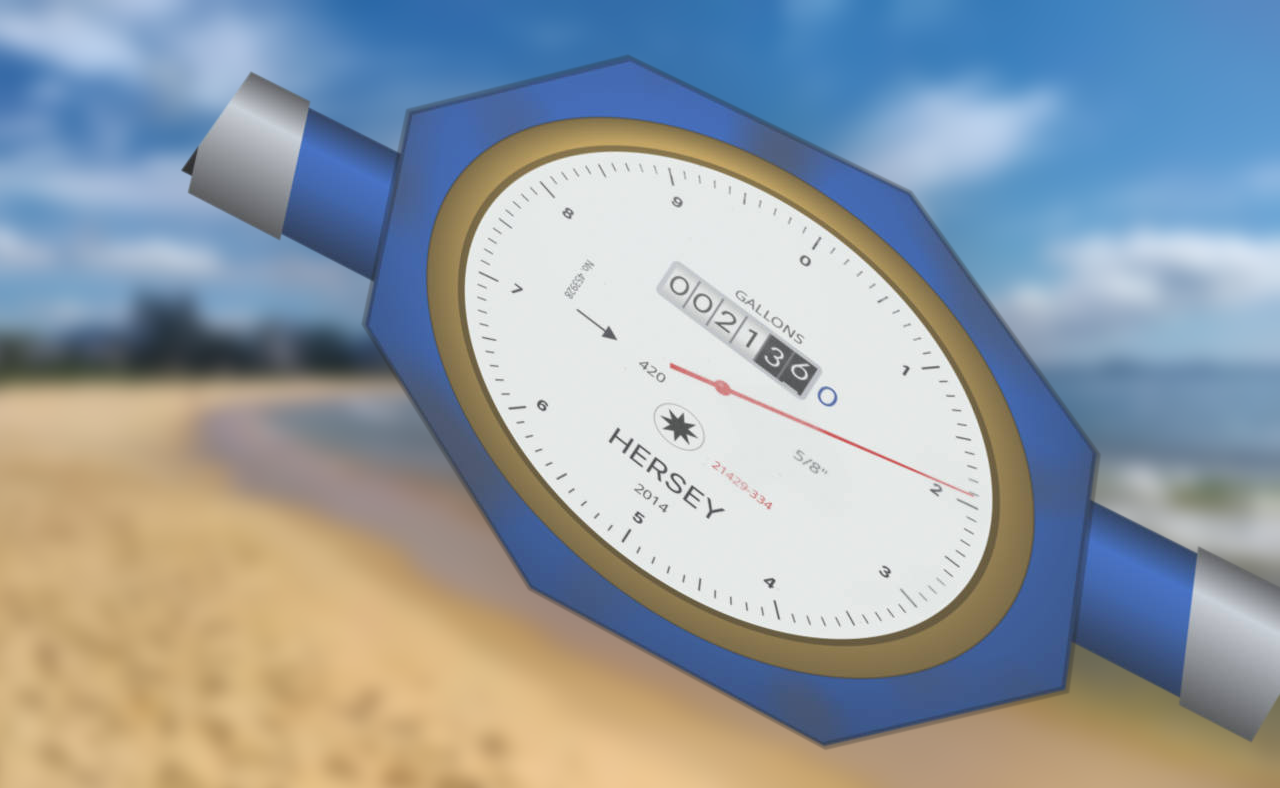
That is 21361.9 gal
